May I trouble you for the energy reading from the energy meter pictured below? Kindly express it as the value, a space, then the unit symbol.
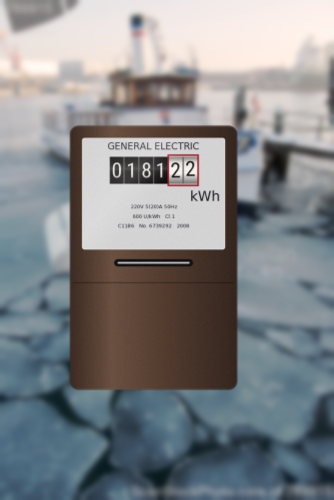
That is 181.22 kWh
